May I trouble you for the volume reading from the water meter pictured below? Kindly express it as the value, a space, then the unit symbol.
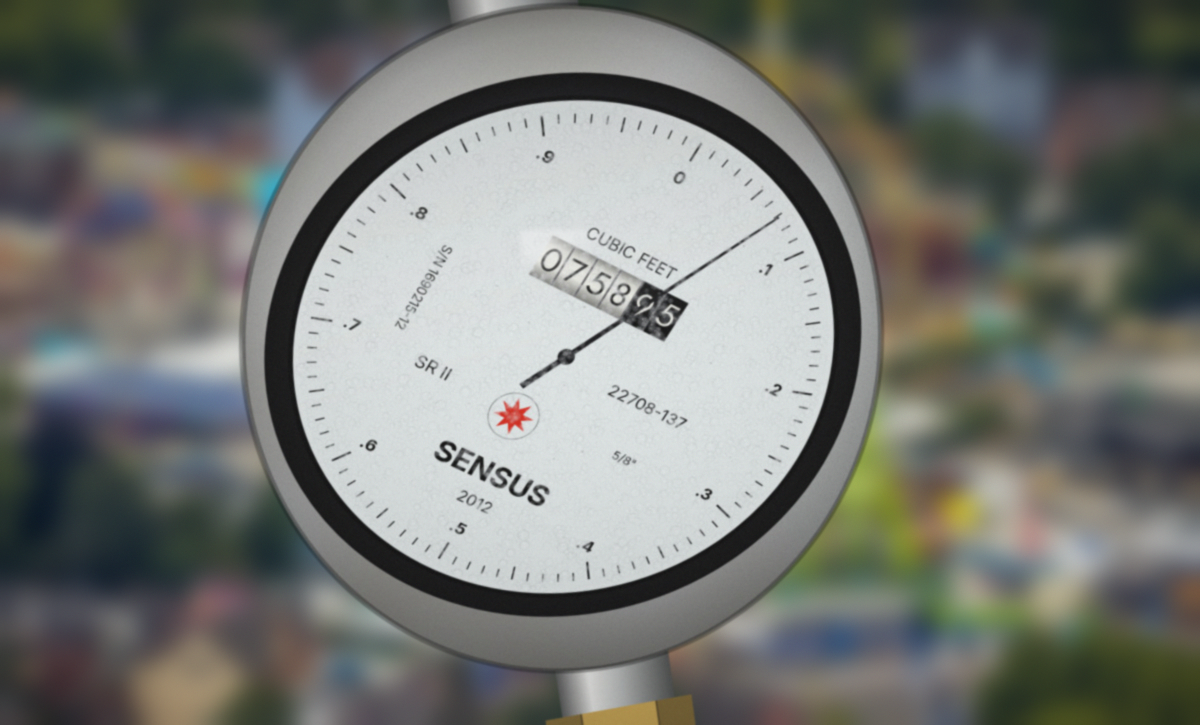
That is 75895.07 ft³
